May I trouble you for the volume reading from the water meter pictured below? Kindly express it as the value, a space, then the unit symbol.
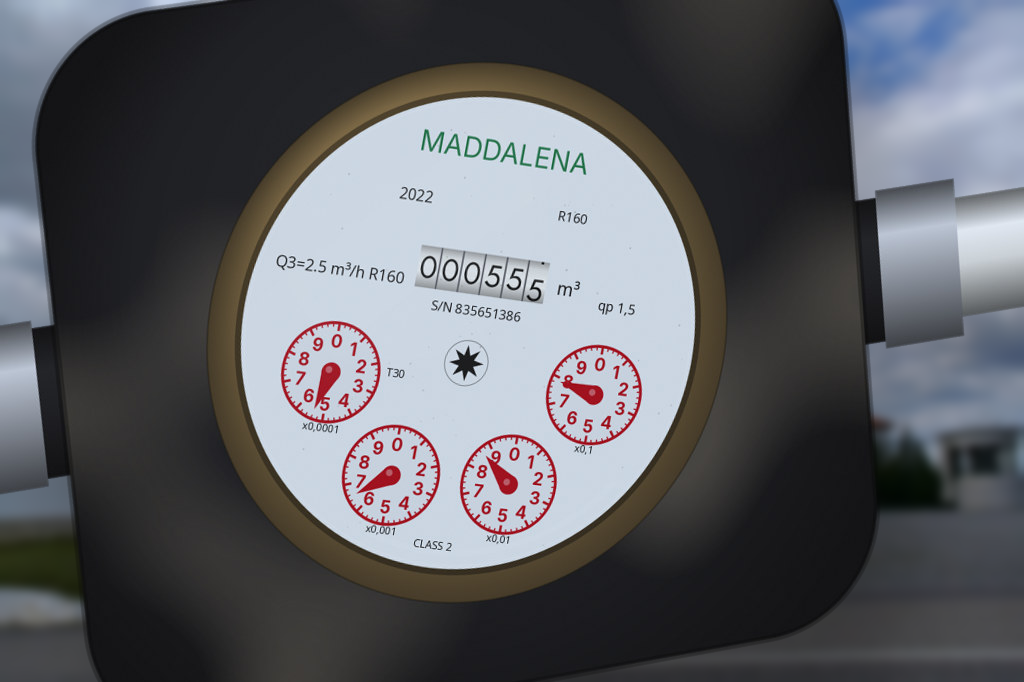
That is 554.7865 m³
